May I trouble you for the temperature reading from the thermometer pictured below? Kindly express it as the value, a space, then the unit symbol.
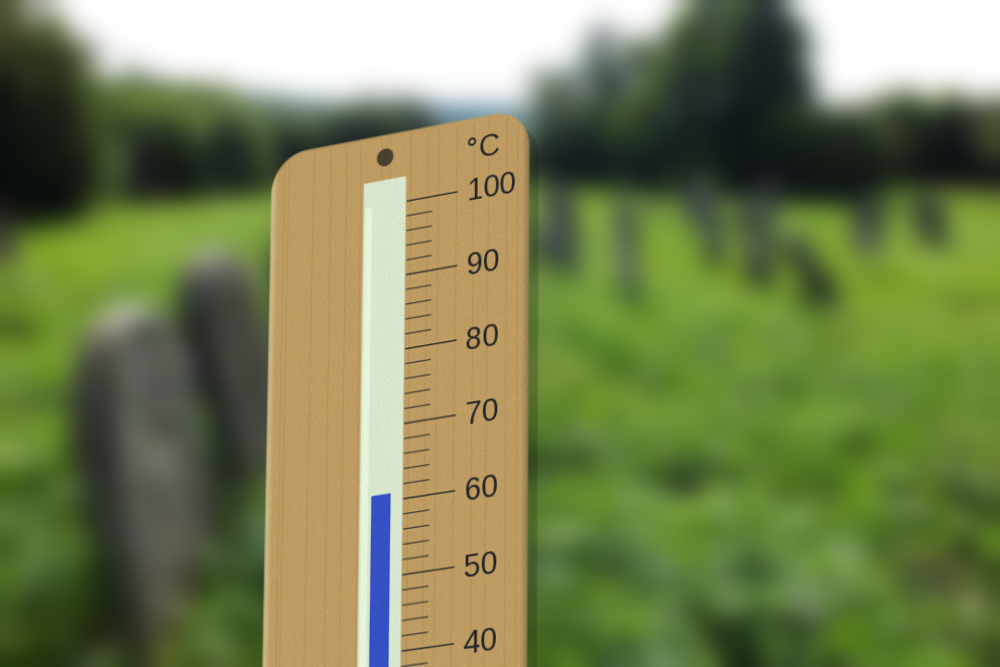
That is 61 °C
